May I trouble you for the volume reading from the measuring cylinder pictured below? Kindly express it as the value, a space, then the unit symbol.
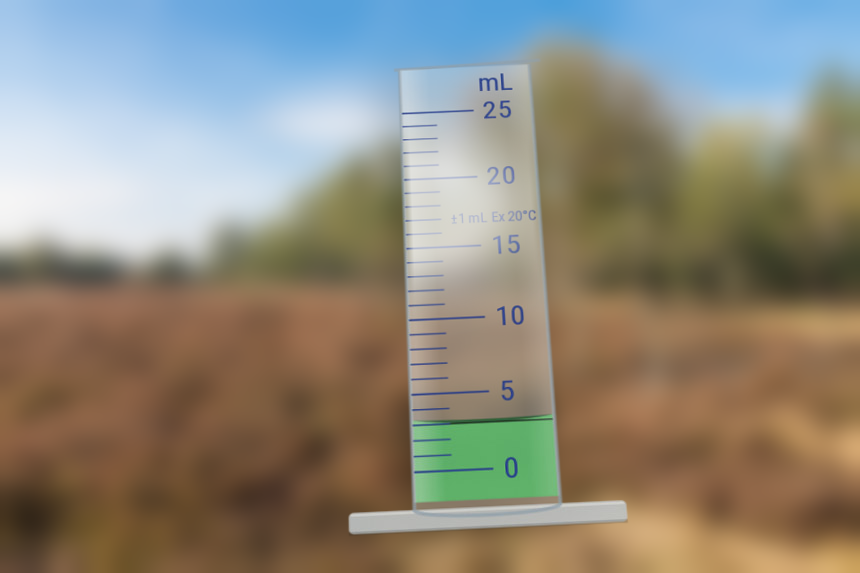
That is 3 mL
